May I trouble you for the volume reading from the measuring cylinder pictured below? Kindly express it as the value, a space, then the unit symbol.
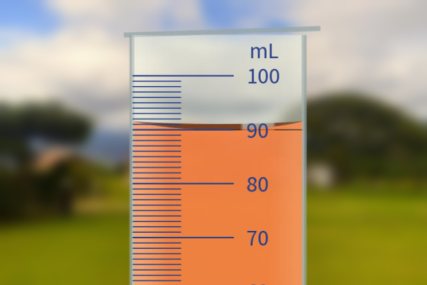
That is 90 mL
